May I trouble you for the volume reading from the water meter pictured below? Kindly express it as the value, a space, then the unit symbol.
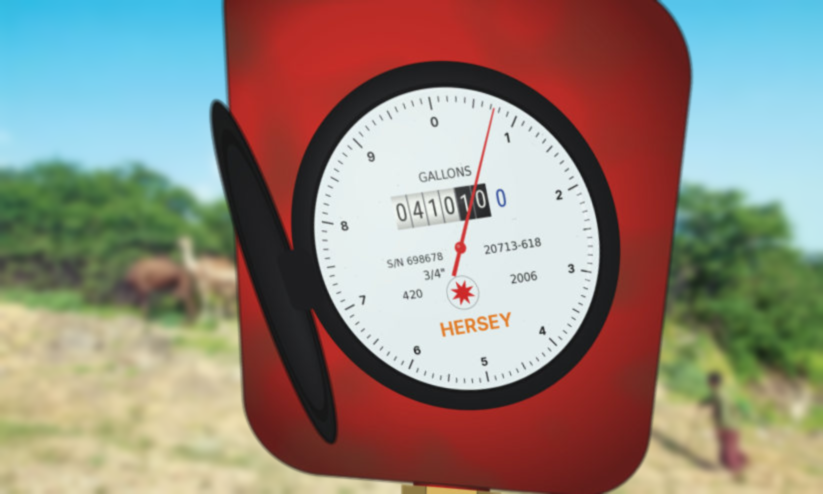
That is 410100.7 gal
